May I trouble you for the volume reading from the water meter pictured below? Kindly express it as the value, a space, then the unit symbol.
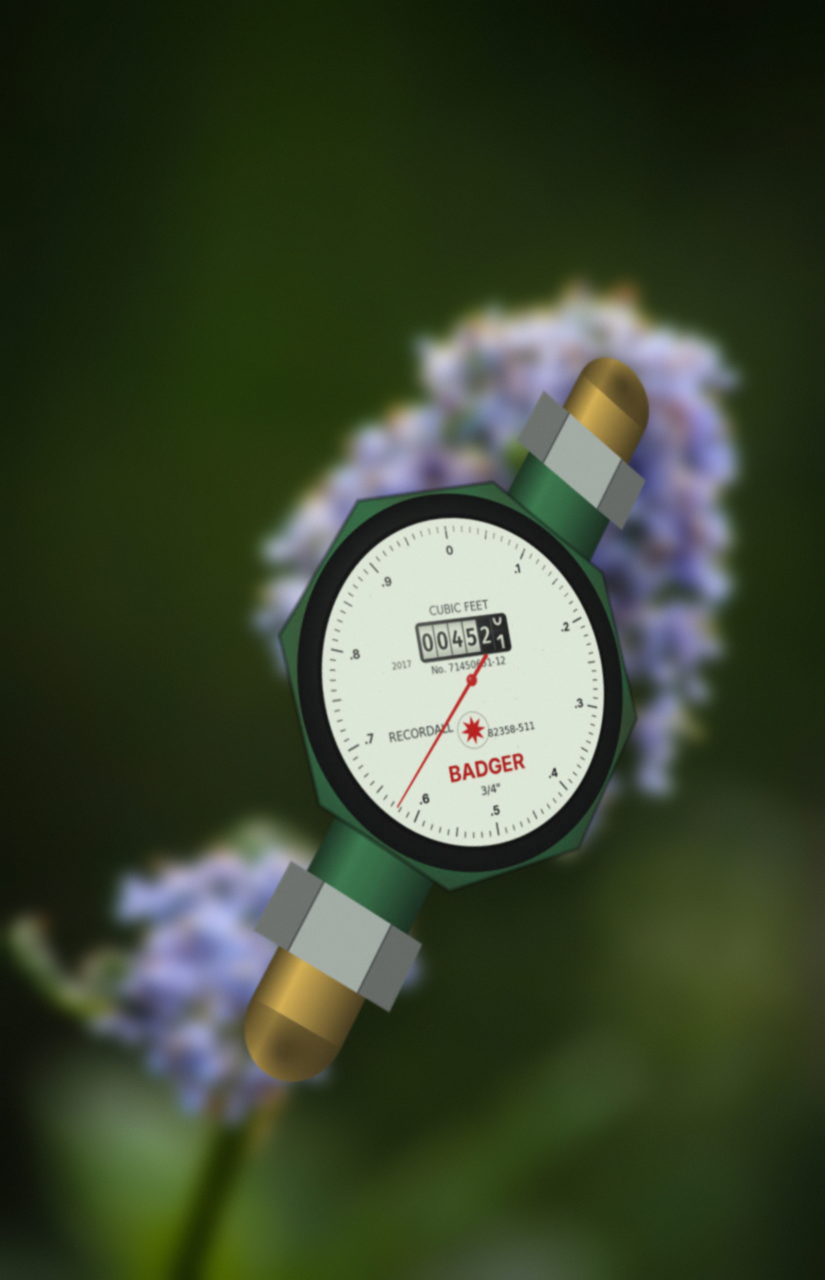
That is 4520.62 ft³
